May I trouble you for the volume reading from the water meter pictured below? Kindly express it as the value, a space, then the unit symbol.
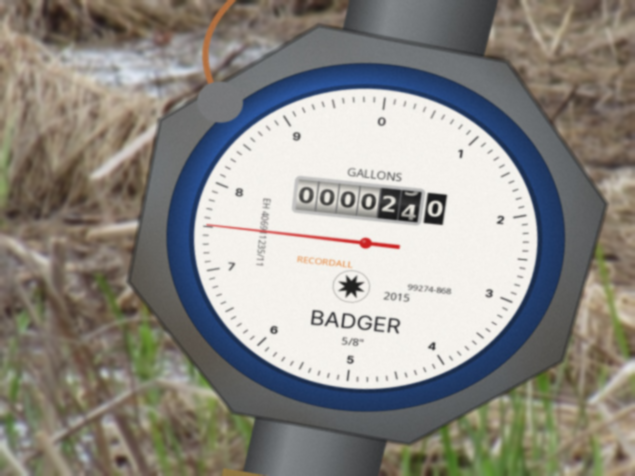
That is 237.5 gal
